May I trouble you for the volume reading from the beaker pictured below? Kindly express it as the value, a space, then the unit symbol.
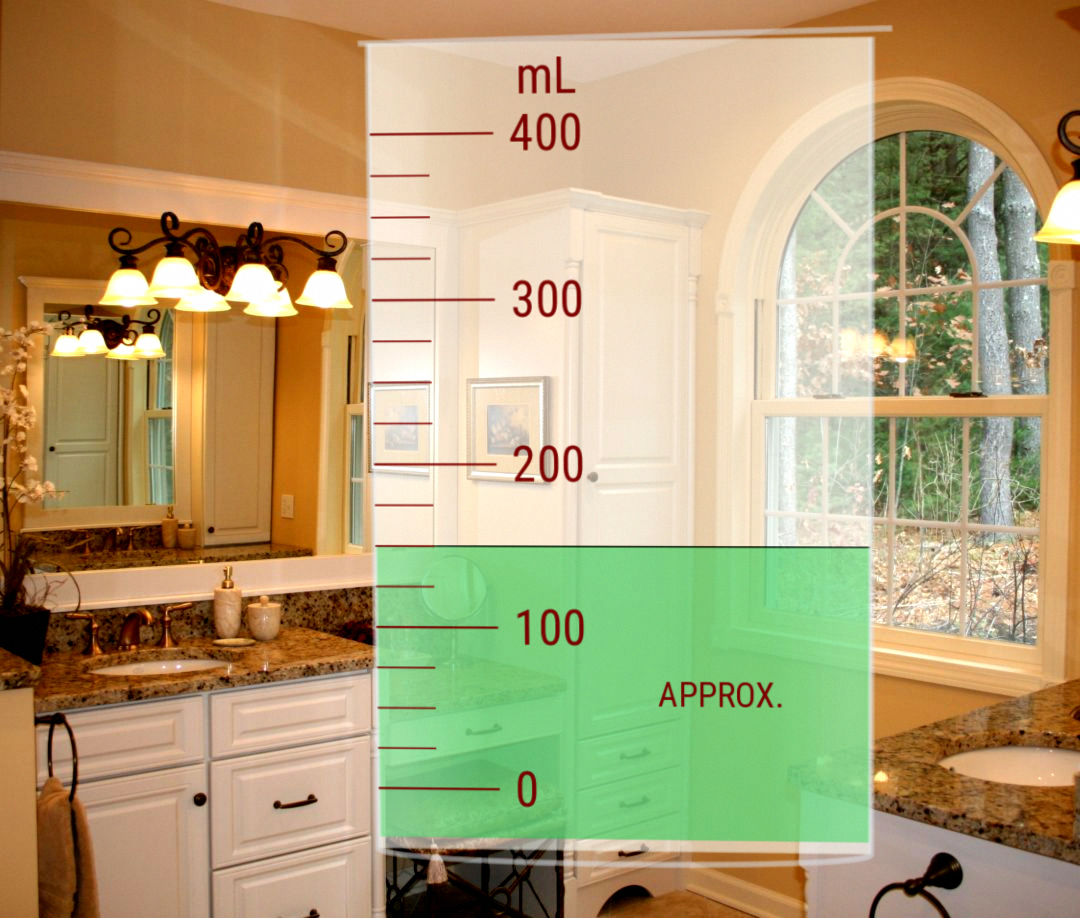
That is 150 mL
